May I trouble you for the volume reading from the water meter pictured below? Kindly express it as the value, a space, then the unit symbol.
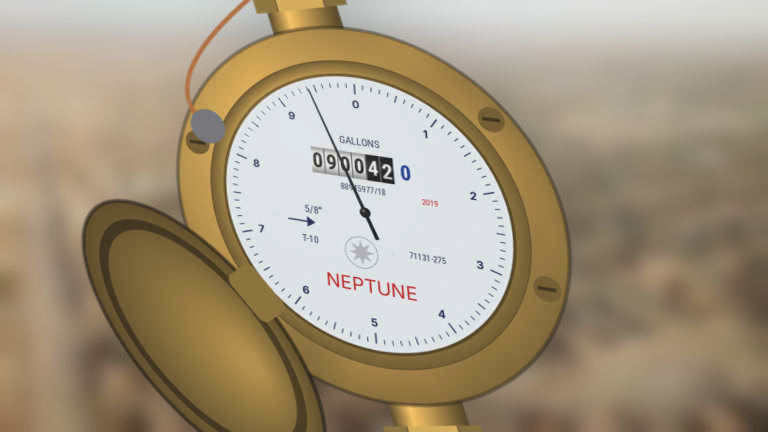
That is 900419.4 gal
